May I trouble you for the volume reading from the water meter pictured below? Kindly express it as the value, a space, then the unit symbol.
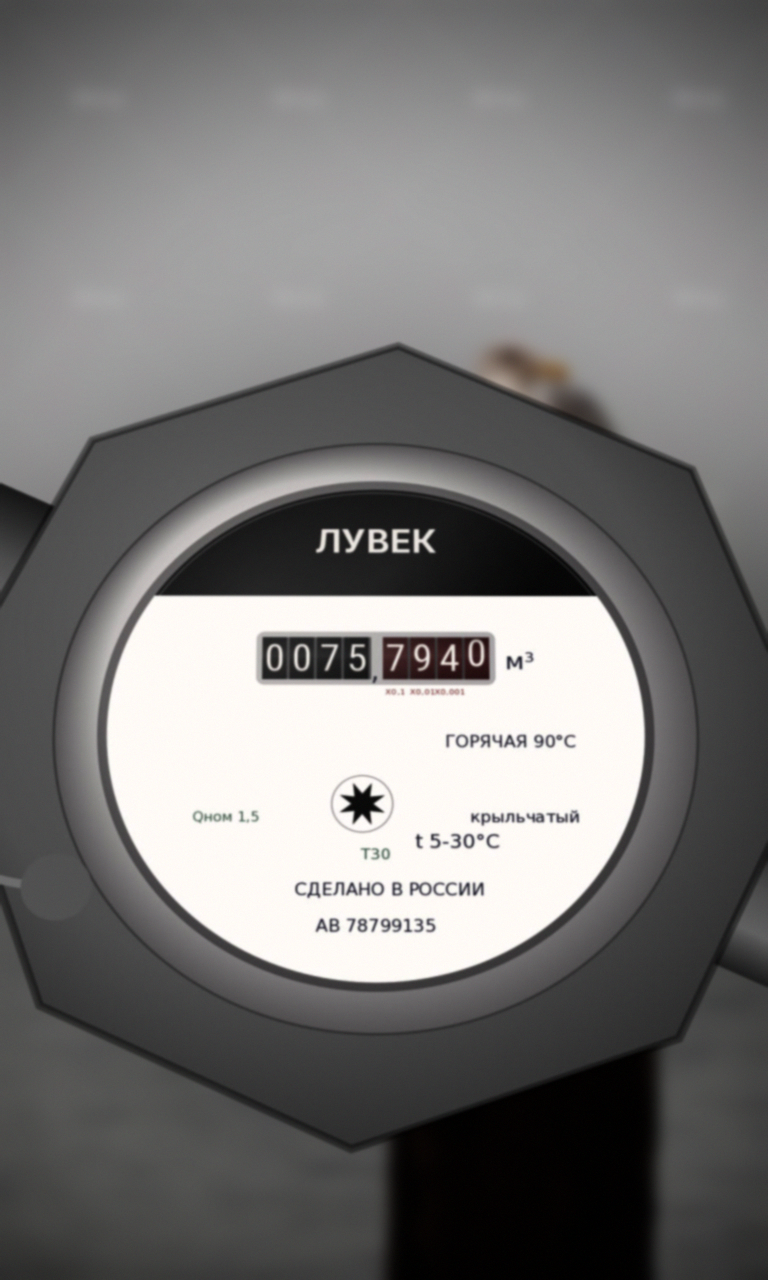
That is 75.7940 m³
